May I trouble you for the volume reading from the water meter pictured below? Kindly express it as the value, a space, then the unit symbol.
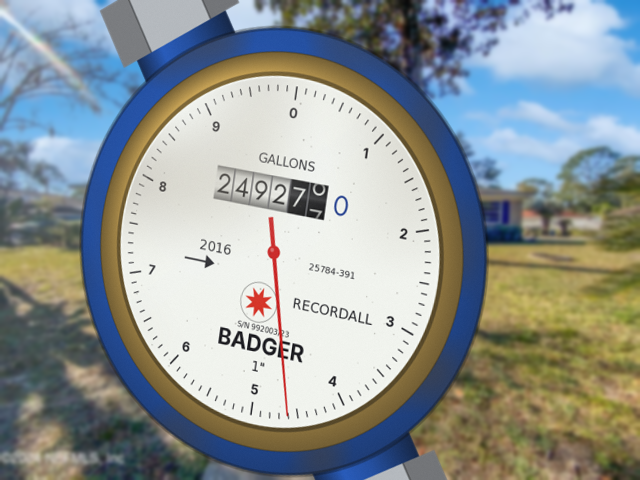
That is 2492764.6 gal
